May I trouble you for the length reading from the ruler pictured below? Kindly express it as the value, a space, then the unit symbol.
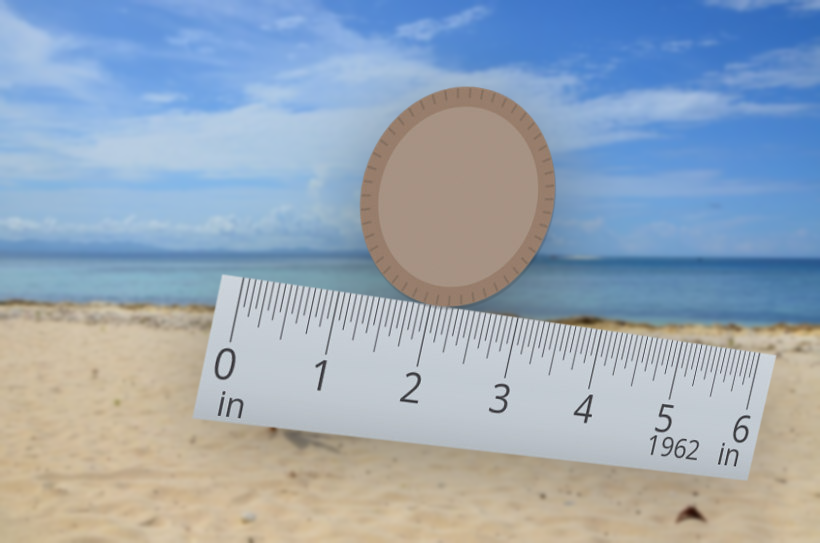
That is 2.125 in
